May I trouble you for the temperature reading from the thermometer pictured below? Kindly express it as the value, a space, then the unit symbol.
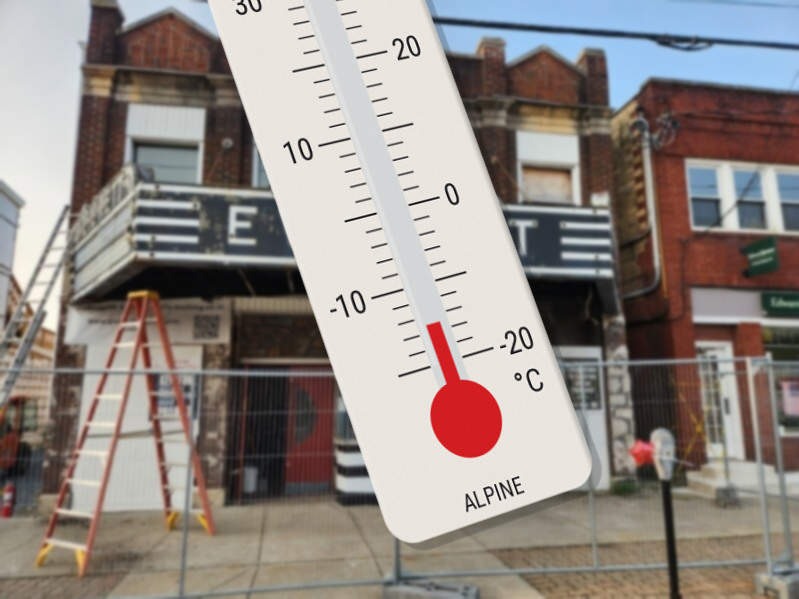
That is -15 °C
